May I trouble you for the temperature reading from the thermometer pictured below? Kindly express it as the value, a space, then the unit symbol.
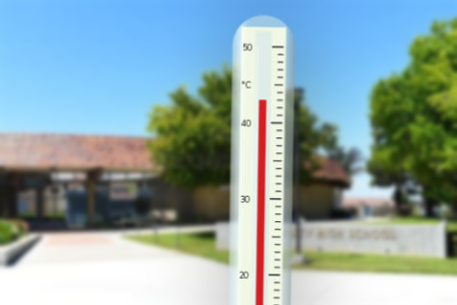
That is 43 °C
